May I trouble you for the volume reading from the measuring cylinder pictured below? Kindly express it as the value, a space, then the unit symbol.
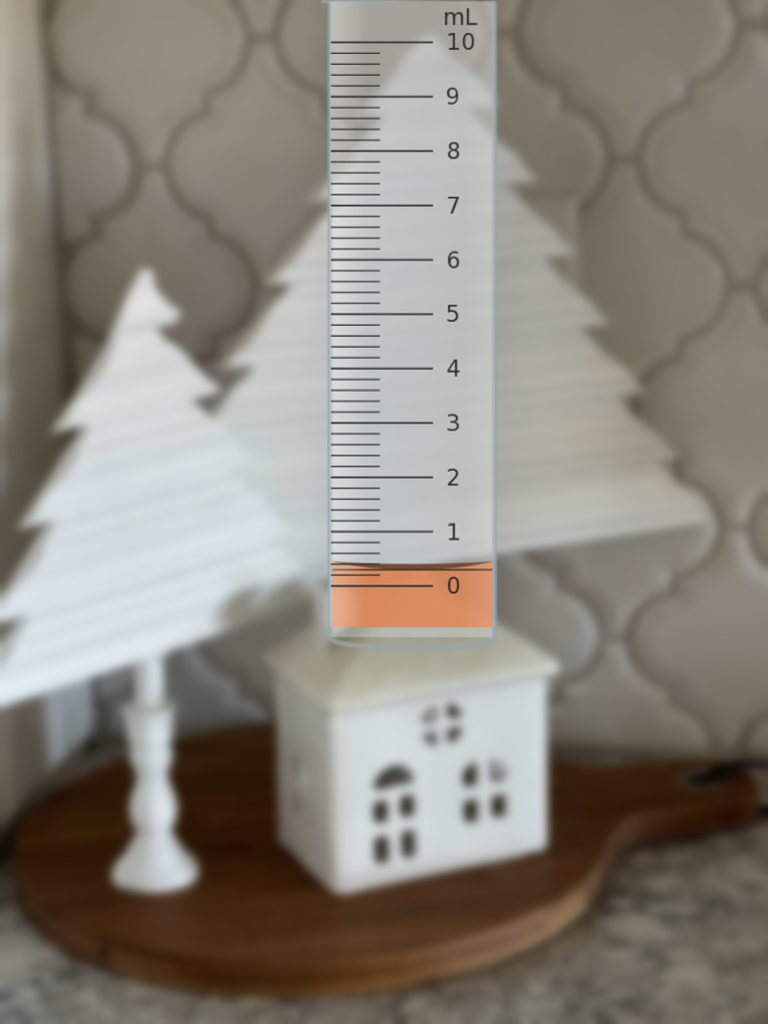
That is 0.3 mL
